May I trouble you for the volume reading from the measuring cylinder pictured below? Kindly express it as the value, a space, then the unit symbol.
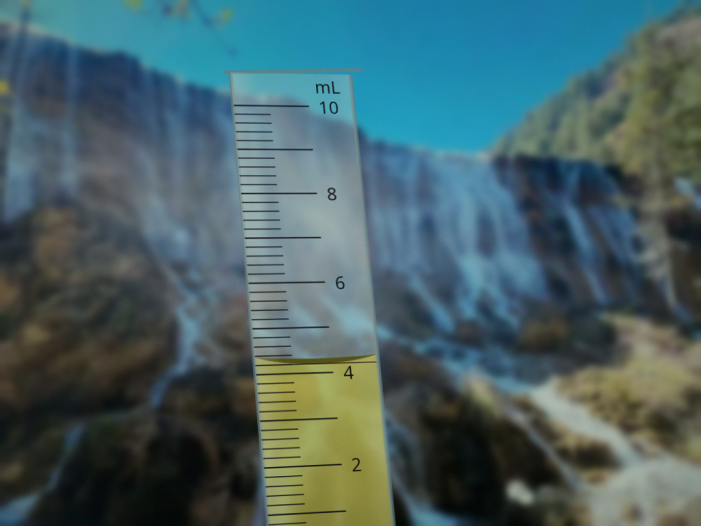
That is 4.2 mL
